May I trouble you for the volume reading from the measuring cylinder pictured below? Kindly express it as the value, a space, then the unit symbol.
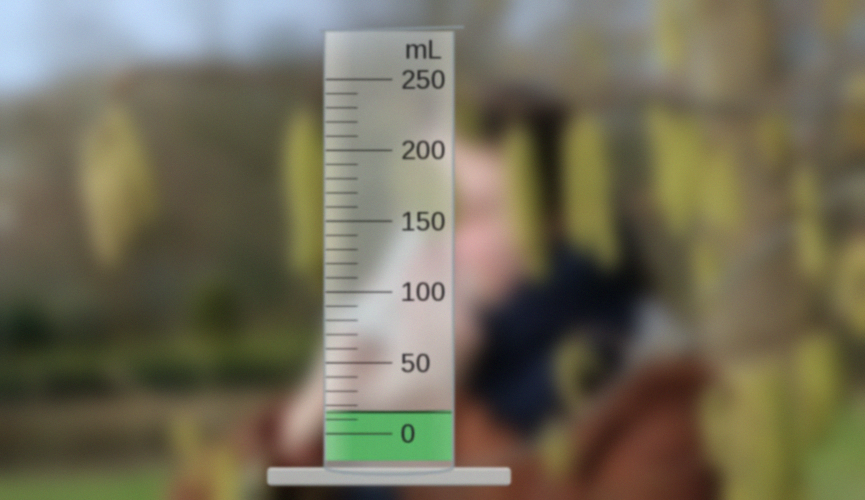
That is 15 mL
